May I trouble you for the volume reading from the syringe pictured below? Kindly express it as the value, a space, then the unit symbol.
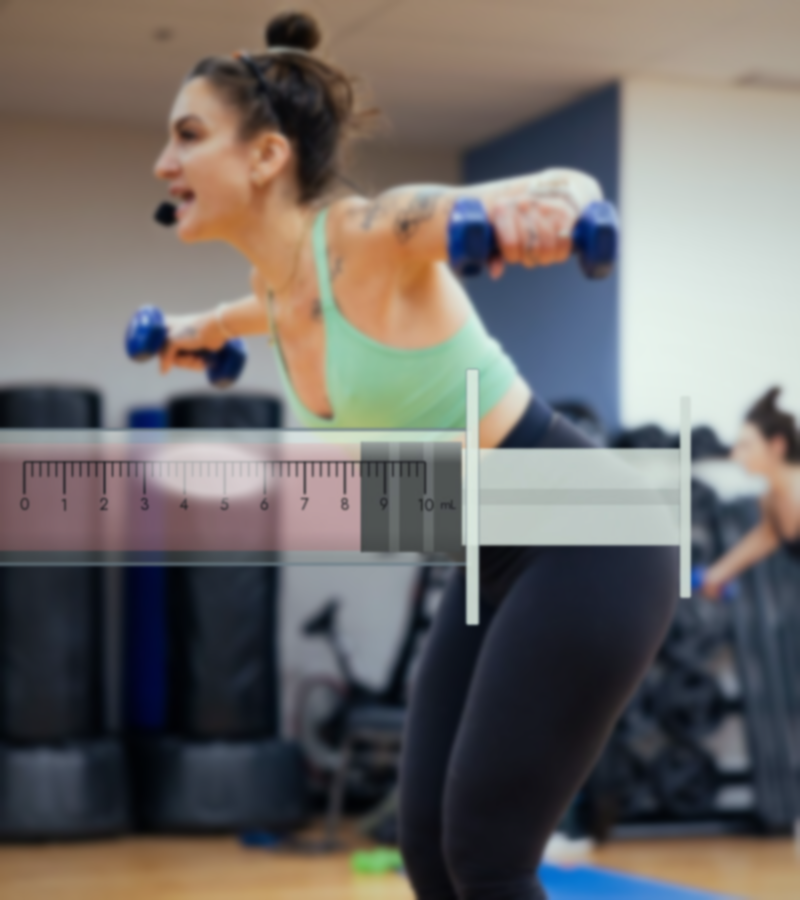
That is 8.4 mL
